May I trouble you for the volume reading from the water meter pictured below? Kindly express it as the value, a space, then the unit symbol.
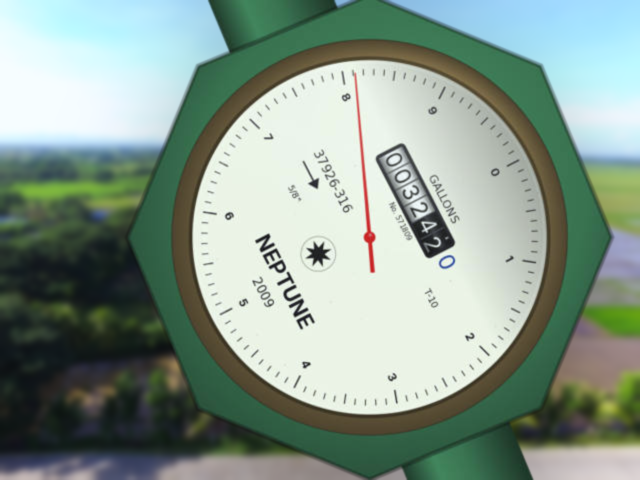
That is 32418.1 gal
